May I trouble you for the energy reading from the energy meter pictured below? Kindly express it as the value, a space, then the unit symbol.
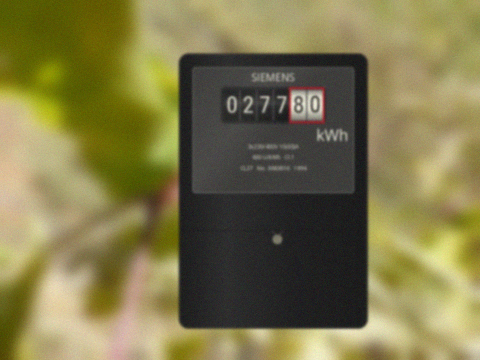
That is 277.80 kWh
